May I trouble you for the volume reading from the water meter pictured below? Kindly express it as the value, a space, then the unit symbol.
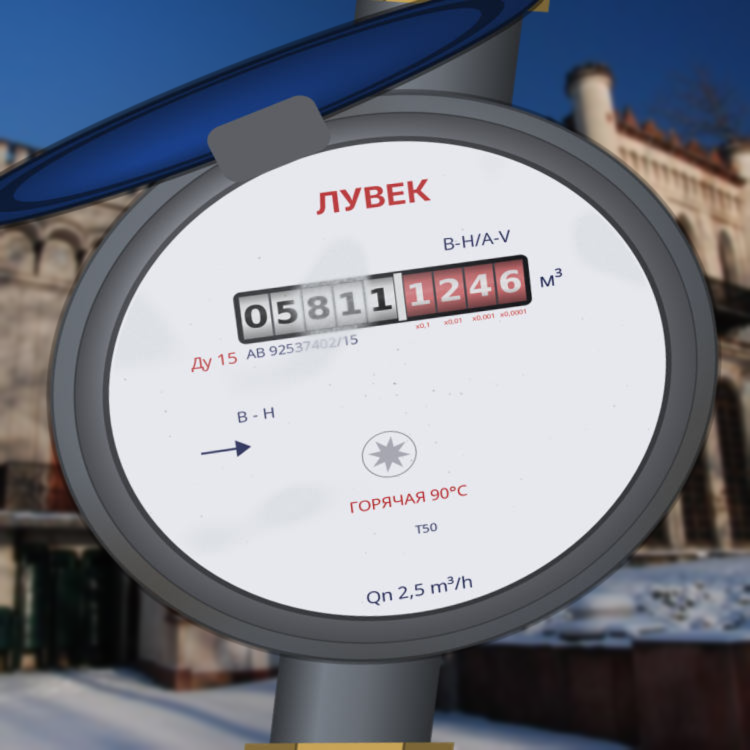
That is 5811.1246 m³
